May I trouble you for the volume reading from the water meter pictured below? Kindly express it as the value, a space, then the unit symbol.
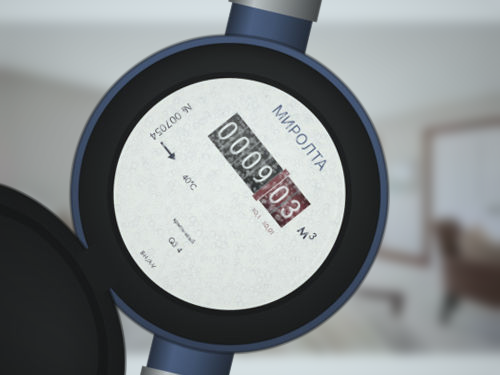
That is 9.03 m³
